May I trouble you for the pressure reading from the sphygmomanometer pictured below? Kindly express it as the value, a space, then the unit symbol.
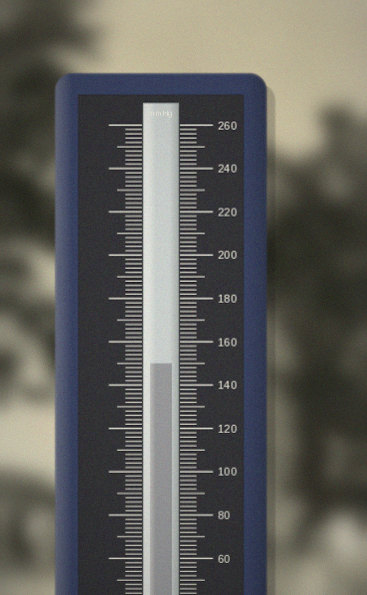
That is 150 mmHg
